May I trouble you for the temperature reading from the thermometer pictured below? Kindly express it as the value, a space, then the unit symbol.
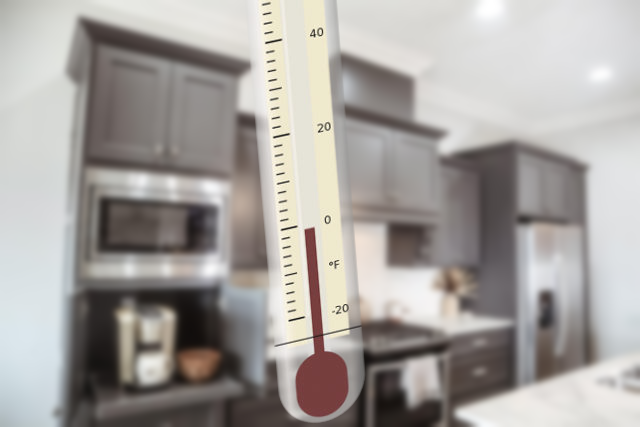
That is -1 °F
